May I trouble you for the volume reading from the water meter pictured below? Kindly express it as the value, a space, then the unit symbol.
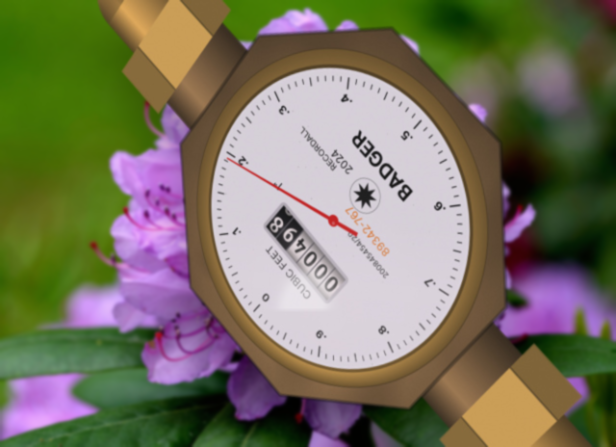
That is 498.19 ft³
